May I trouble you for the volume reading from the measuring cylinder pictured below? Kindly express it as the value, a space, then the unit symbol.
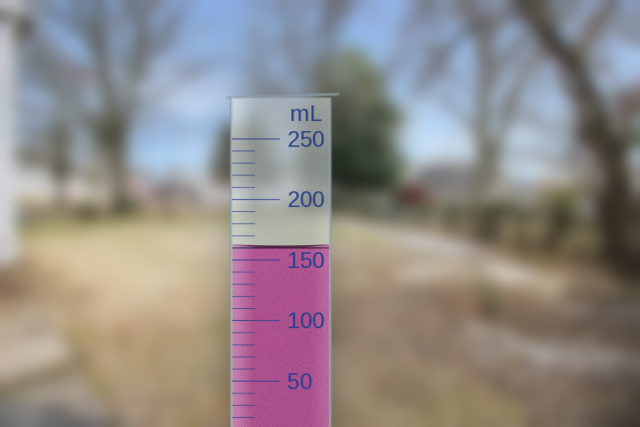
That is 160 mL
